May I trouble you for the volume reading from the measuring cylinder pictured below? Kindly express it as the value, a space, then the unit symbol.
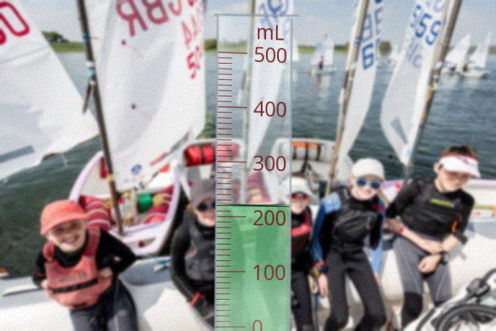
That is 220 mL
